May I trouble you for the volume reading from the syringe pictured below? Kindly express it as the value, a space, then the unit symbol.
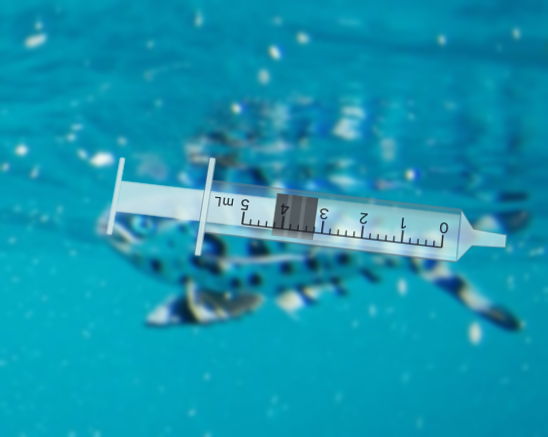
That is 3.2 mL
